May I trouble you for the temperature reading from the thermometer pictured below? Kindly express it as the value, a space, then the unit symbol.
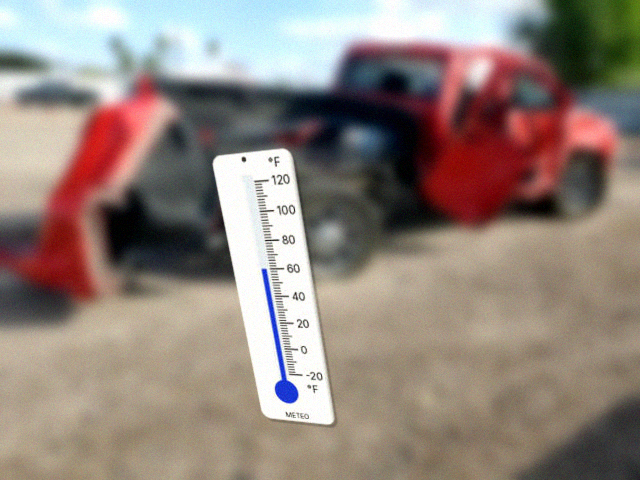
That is 60 °F
